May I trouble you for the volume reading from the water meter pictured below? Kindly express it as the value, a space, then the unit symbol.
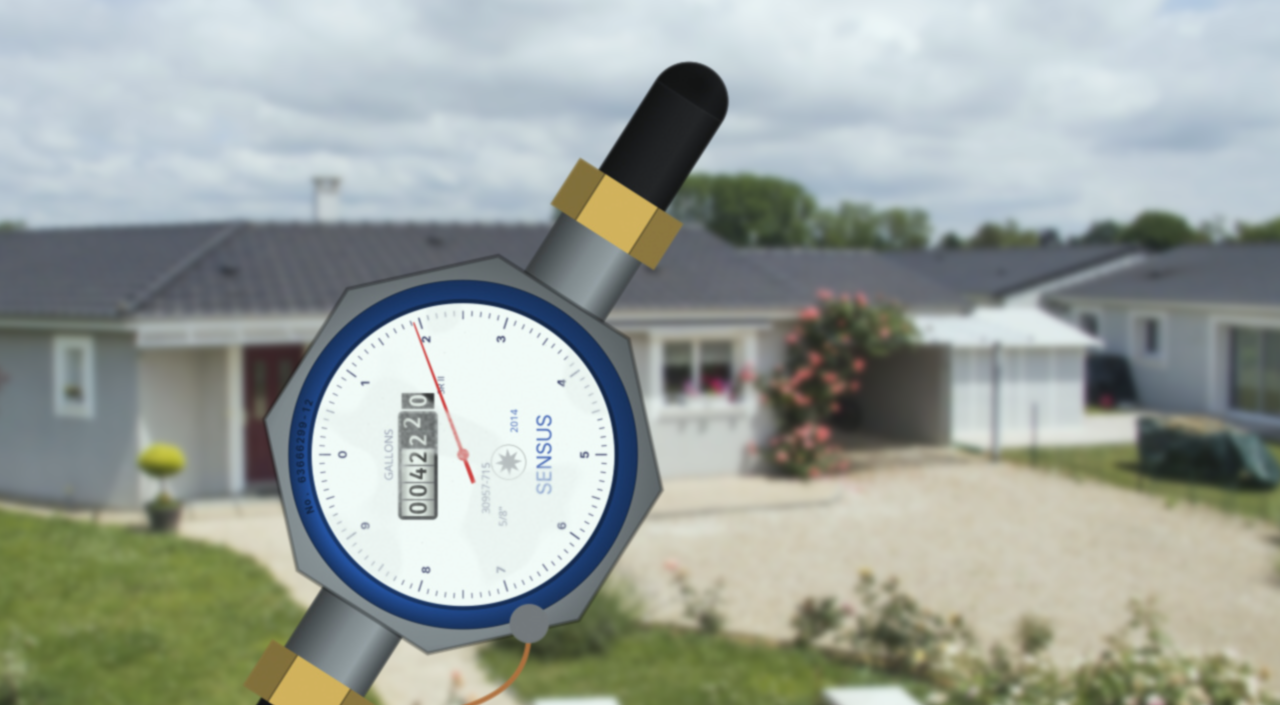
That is 42221.9 gal
